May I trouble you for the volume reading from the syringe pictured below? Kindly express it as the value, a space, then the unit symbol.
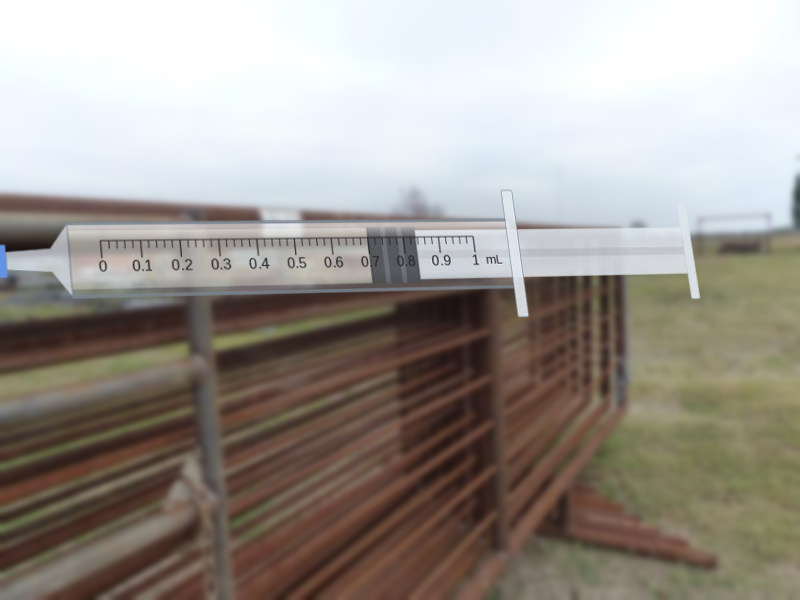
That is 0.7 mL
